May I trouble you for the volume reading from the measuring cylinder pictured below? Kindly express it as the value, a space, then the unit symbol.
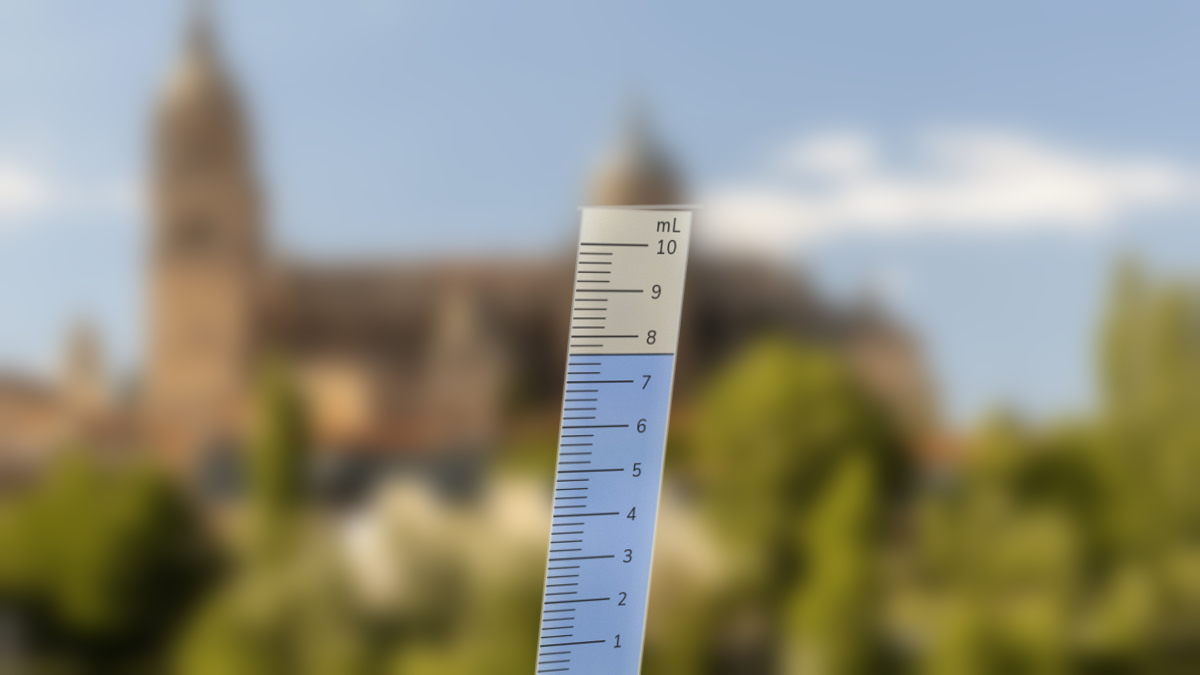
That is 7.6 mL
